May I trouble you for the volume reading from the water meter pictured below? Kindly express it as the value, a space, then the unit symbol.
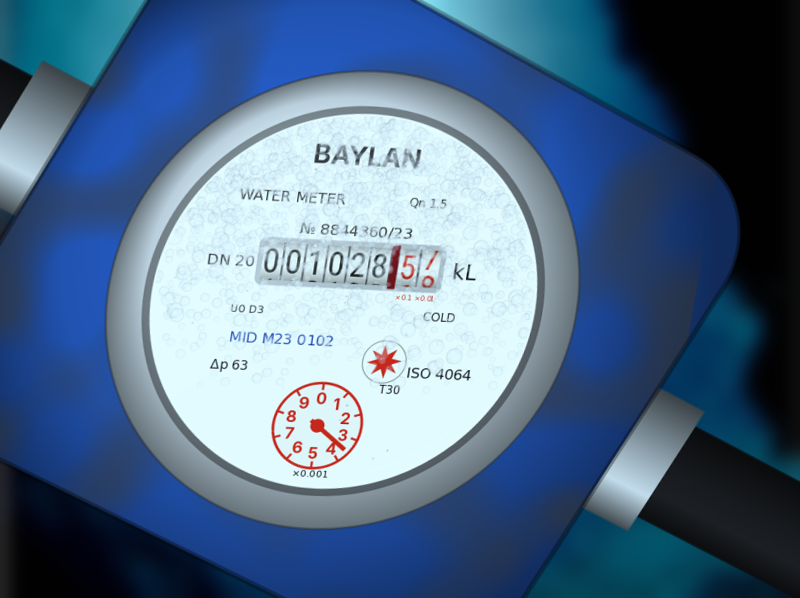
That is 1028.573 kL
